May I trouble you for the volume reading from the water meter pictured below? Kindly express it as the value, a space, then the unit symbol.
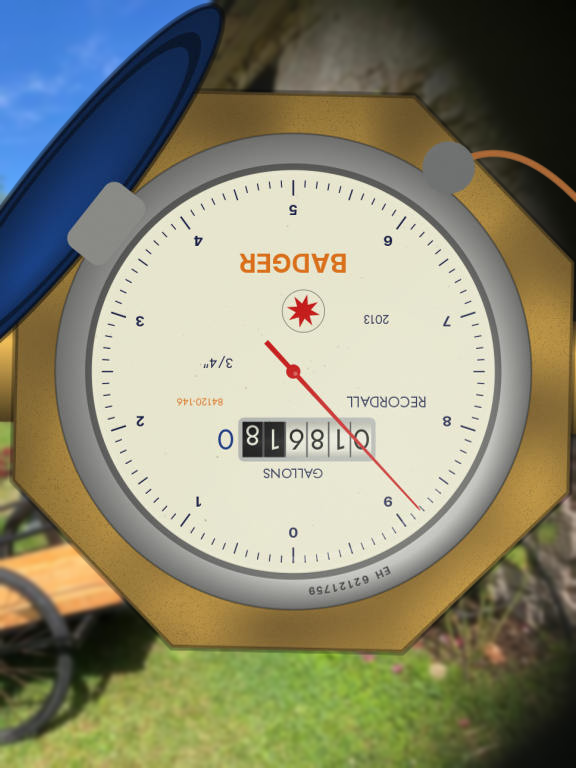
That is 186178.8 gal
